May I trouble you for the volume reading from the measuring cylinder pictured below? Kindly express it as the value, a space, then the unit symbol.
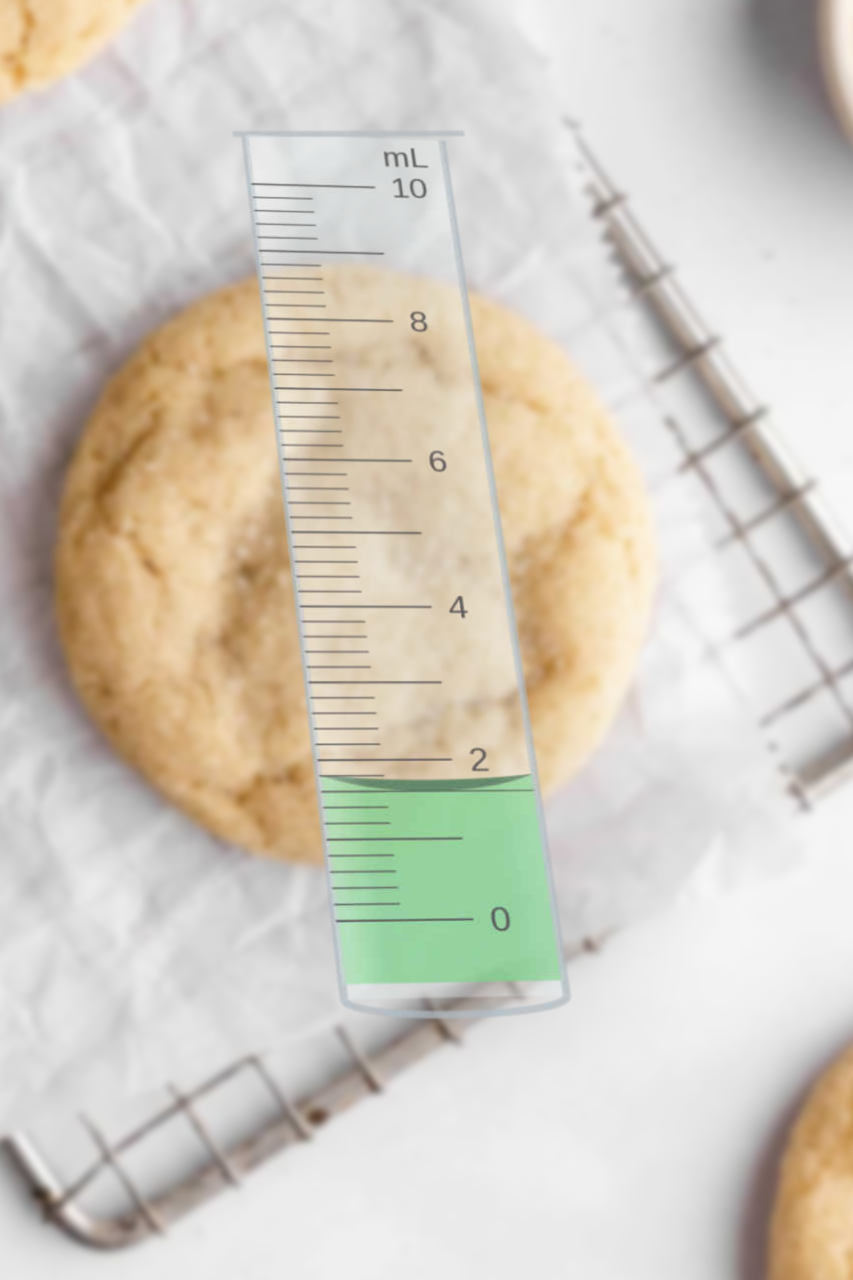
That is 1.6 mL
